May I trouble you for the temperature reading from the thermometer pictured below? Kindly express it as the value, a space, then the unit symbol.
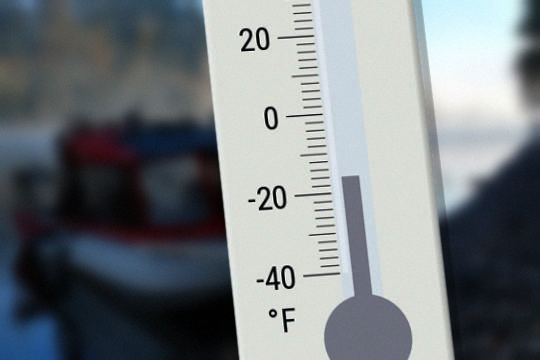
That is -16 °F
